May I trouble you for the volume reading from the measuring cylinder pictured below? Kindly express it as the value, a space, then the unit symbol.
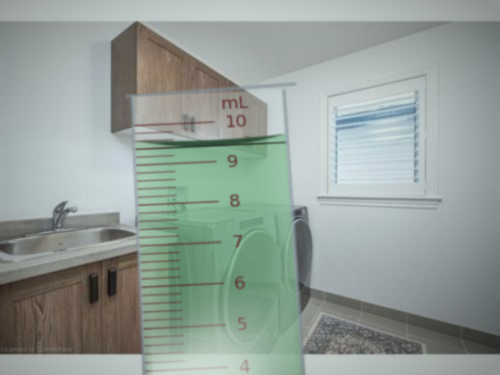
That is 9.4 mL
